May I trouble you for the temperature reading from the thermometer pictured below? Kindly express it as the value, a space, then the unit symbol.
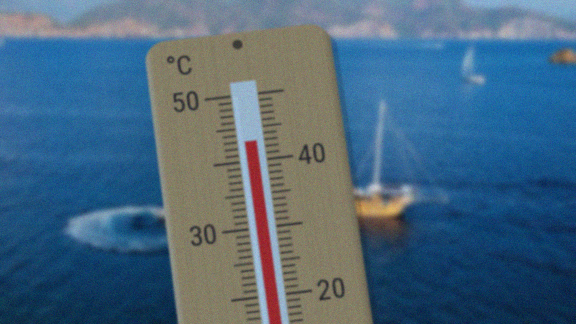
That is 43 °C
